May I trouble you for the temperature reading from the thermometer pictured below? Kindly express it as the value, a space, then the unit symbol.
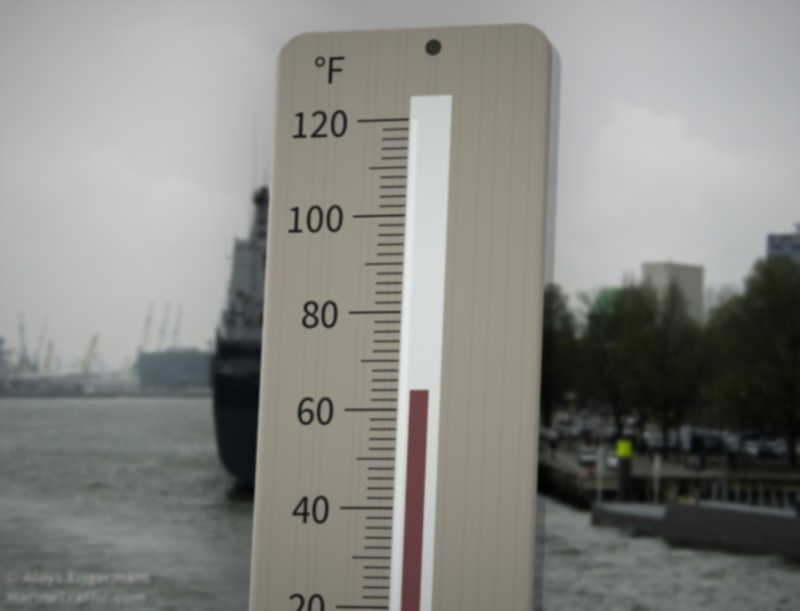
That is 64 °F
